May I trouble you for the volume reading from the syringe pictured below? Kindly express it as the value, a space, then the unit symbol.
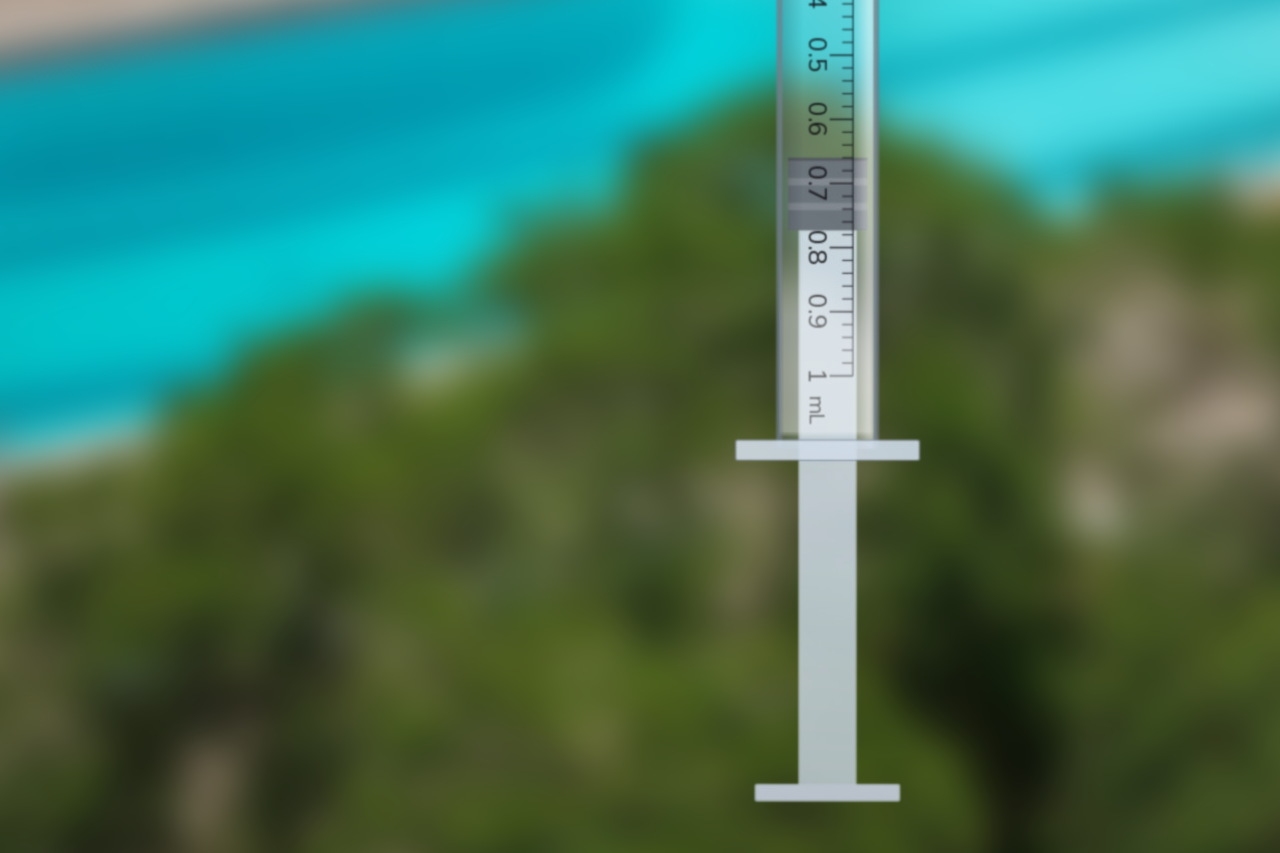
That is 0.66 mL
